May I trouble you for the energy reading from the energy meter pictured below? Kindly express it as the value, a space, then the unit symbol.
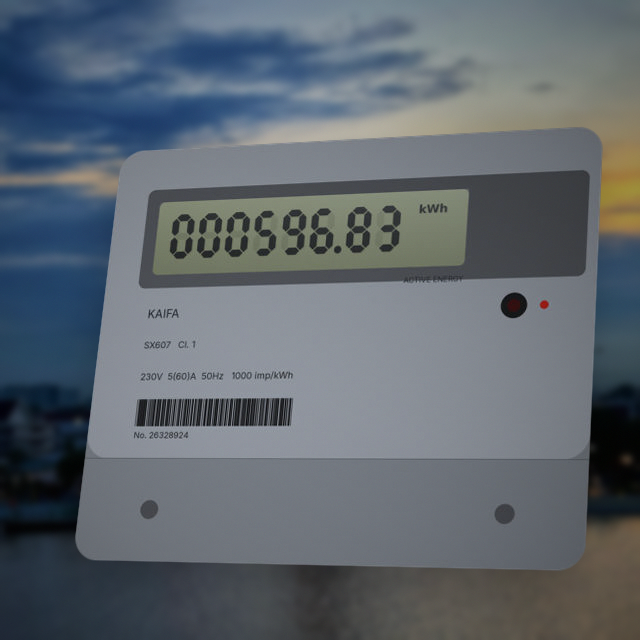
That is 596.83 kWh
